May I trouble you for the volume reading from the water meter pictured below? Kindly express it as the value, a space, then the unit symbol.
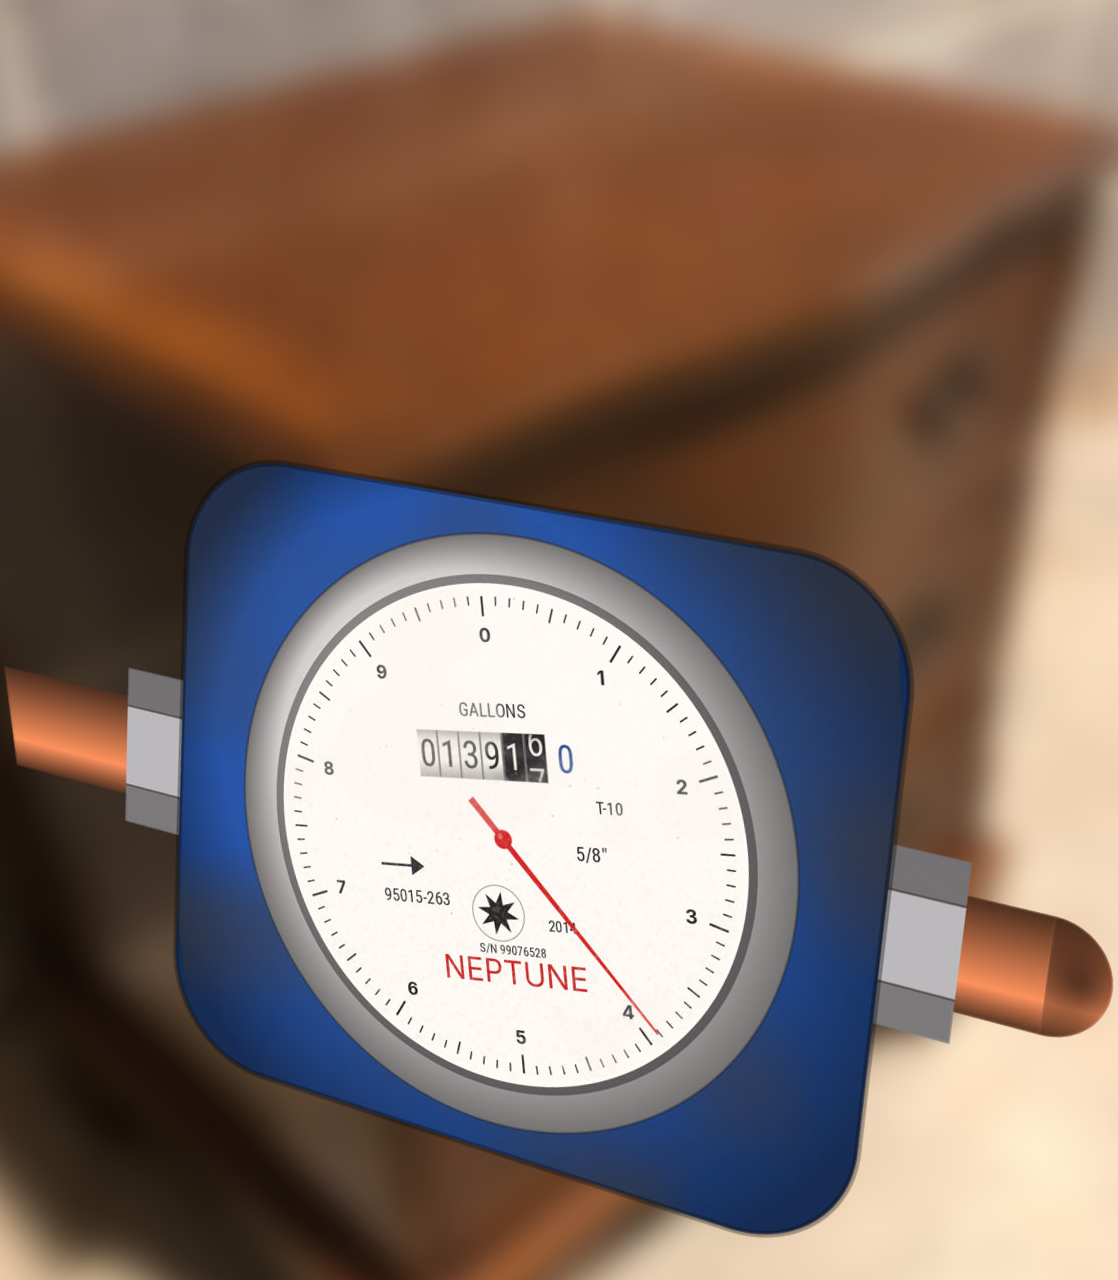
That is 139163.9 gal
